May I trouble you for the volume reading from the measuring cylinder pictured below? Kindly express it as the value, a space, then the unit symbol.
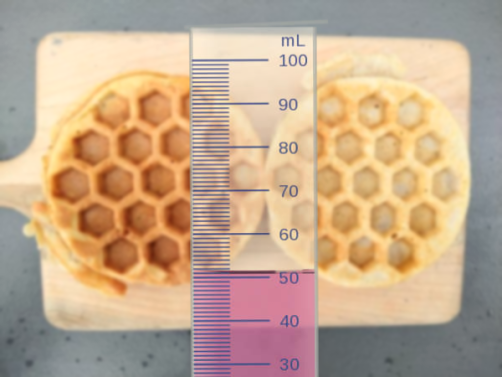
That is 51 mL
